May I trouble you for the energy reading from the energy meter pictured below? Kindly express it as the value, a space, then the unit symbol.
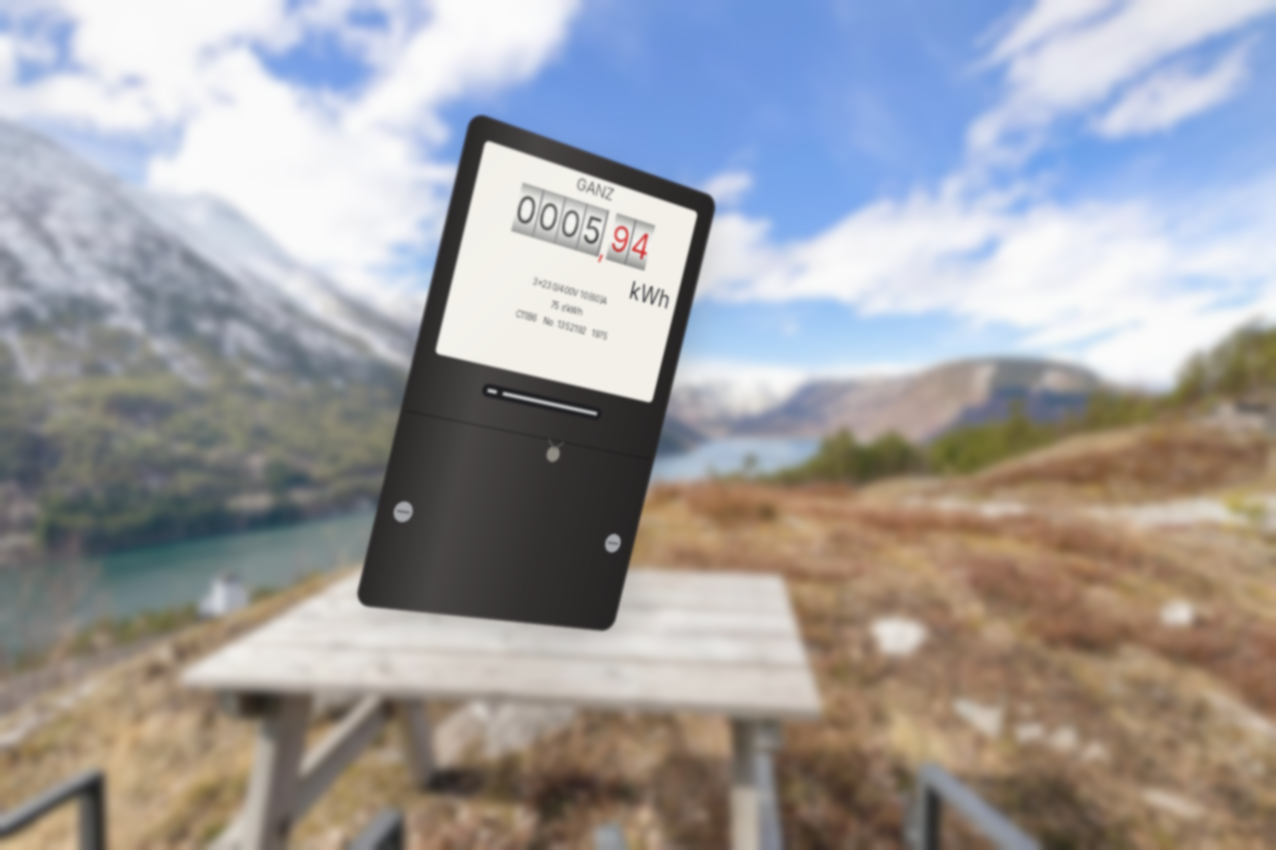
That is 5.94 kWh
